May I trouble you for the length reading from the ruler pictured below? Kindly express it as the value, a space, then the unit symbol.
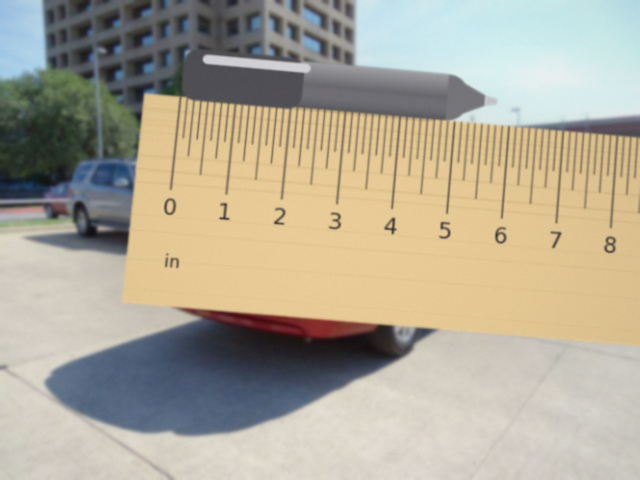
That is 5.75 in
